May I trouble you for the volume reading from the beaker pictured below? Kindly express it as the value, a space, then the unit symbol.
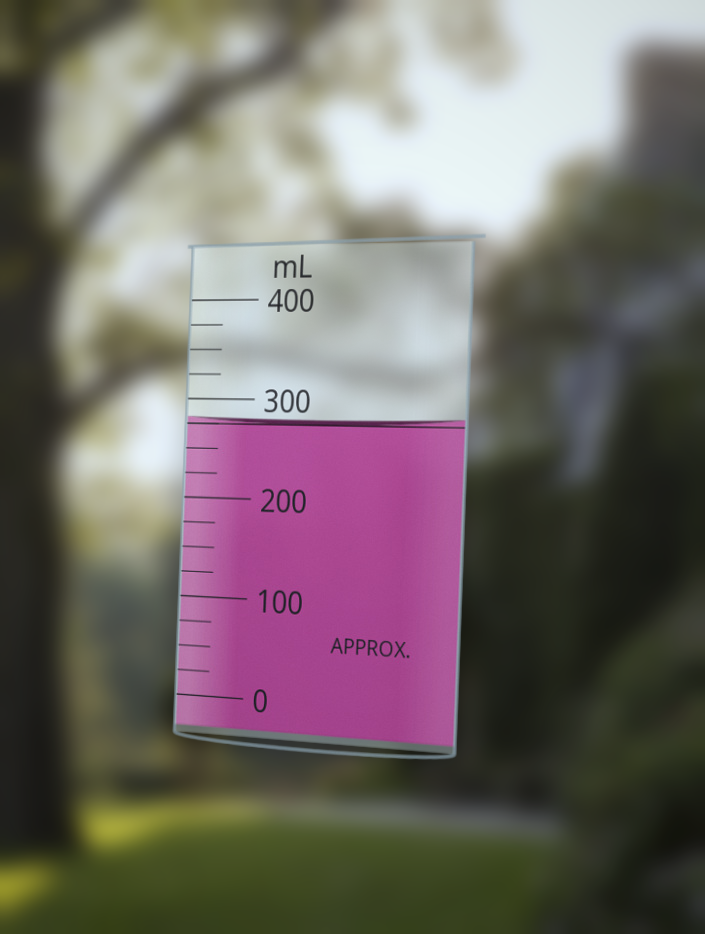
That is 275 mL
